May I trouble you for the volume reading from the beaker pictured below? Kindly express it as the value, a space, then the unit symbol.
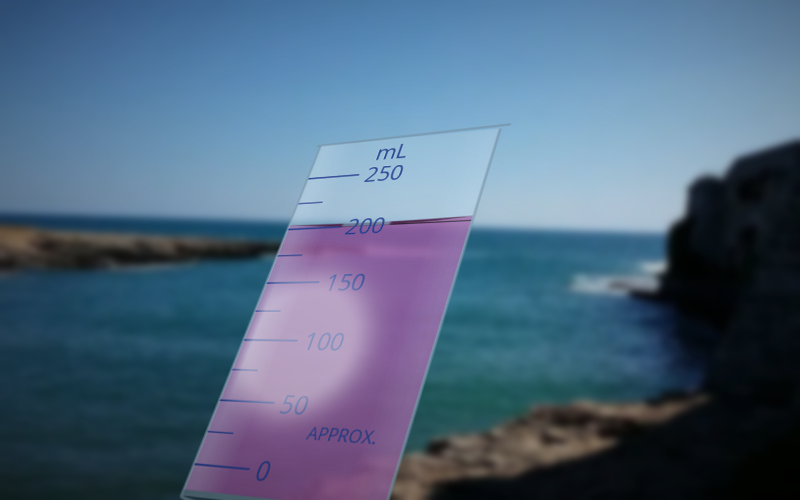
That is 200 mL
